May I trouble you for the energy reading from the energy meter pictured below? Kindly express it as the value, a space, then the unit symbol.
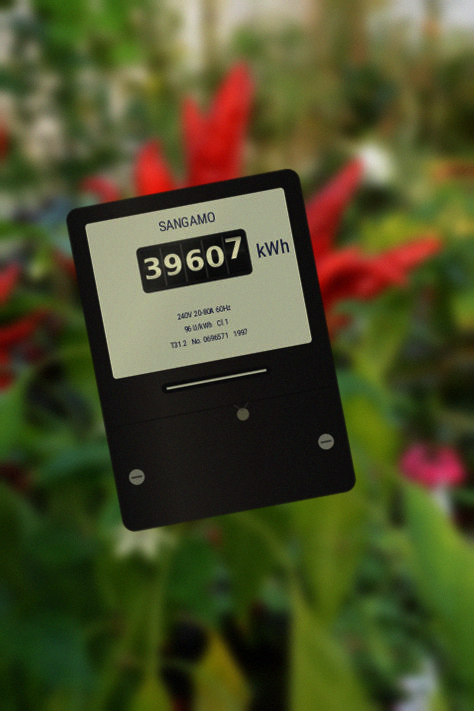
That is 39607 kWh
